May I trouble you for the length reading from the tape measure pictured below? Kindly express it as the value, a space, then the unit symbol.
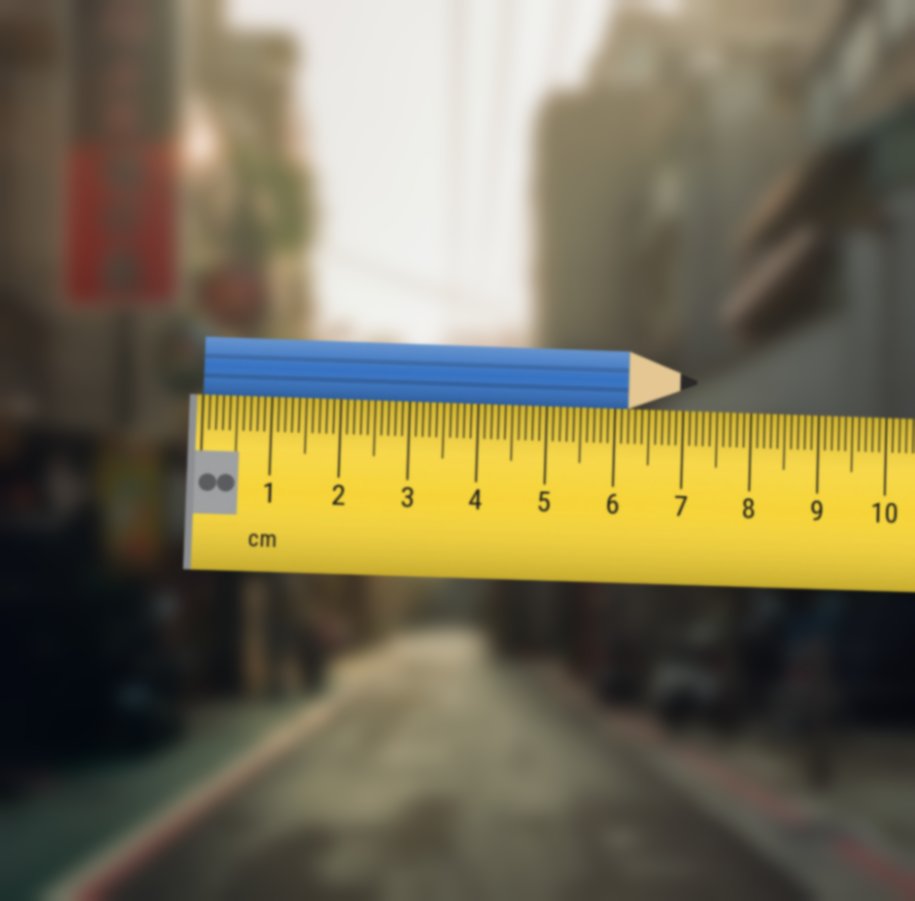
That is 7.2 cm
